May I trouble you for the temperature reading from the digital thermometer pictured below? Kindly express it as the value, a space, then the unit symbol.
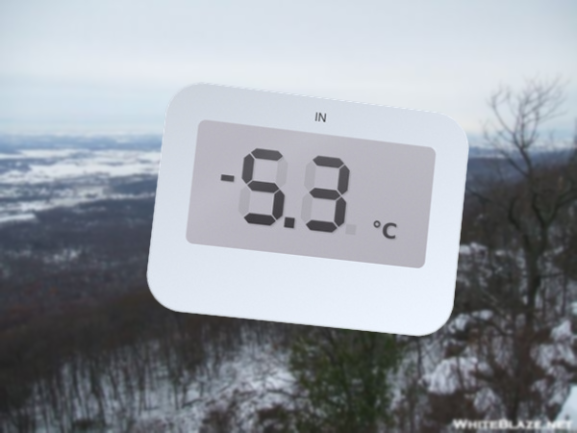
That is -5.3 °C
